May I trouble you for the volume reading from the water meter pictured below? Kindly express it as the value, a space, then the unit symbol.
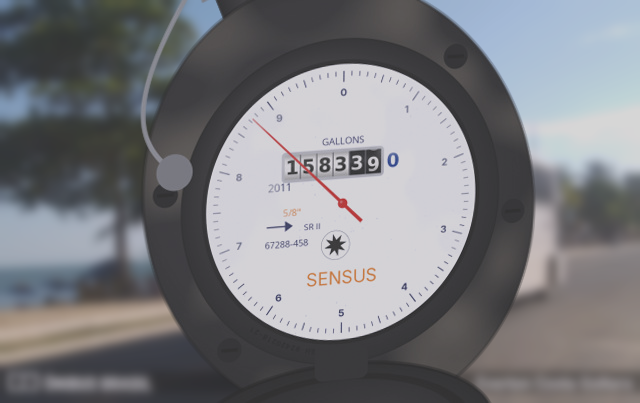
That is 1583388.7 gal
